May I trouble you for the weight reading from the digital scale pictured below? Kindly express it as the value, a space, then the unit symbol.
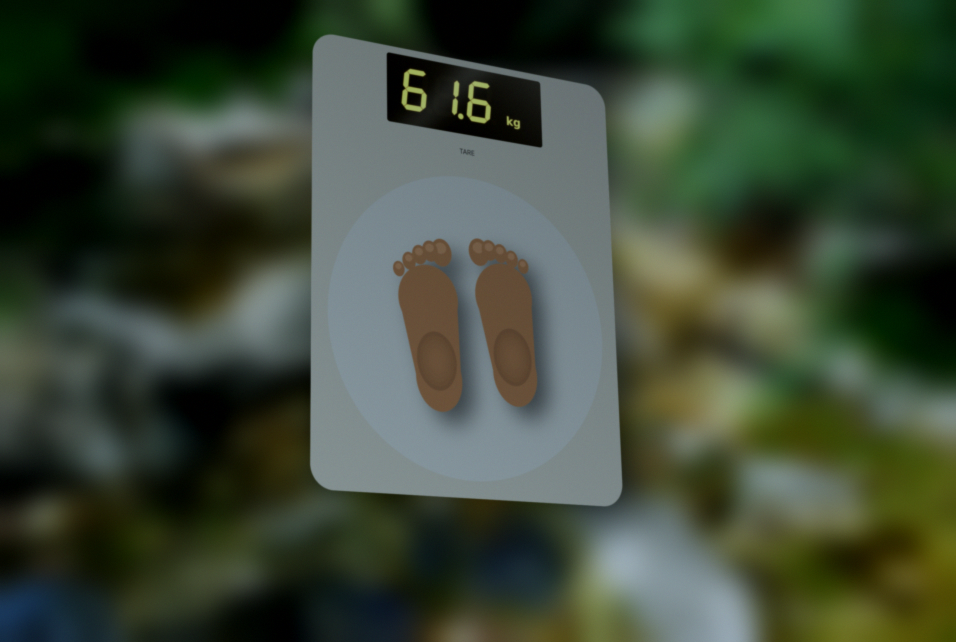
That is 61.6 kg
